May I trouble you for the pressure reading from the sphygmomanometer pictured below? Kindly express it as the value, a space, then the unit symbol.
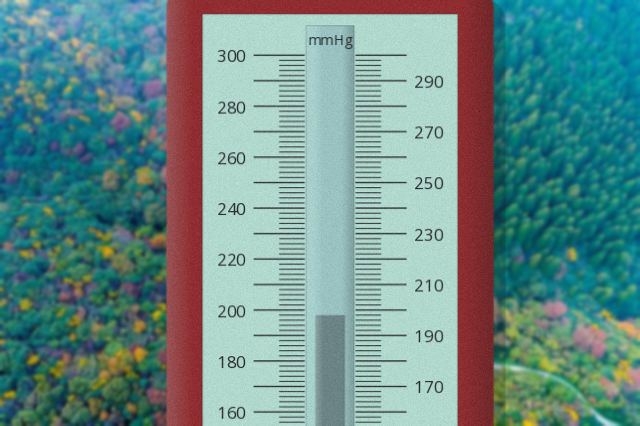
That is 198 mmHg
